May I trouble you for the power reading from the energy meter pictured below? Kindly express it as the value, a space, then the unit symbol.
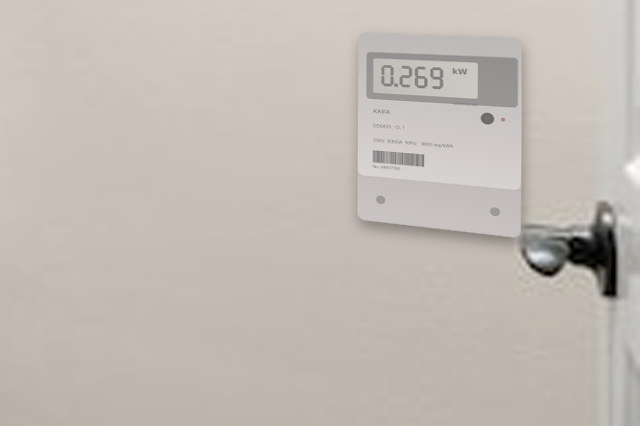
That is 0.269 kW
